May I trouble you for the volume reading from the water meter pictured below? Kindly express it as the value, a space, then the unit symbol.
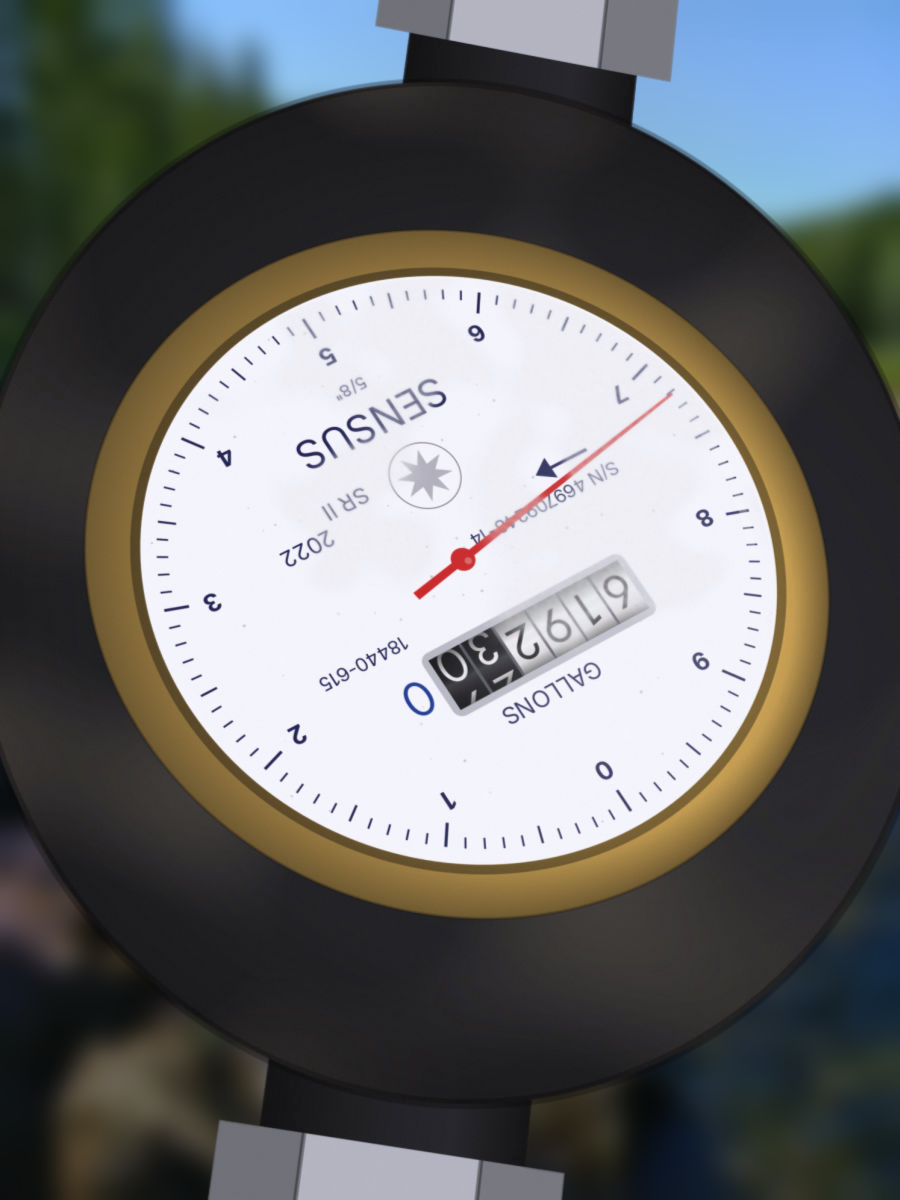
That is 6192297.2 gal
